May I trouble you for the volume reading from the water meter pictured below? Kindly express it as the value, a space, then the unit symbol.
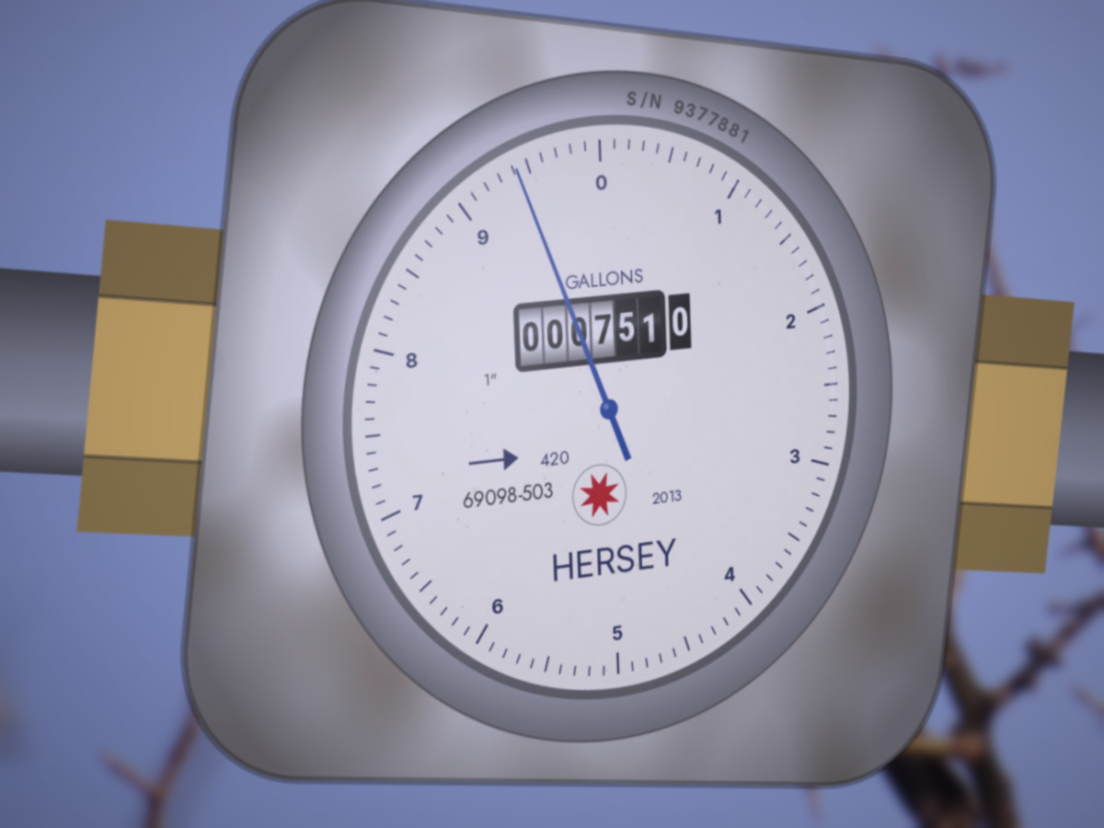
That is 7509.4 gal
